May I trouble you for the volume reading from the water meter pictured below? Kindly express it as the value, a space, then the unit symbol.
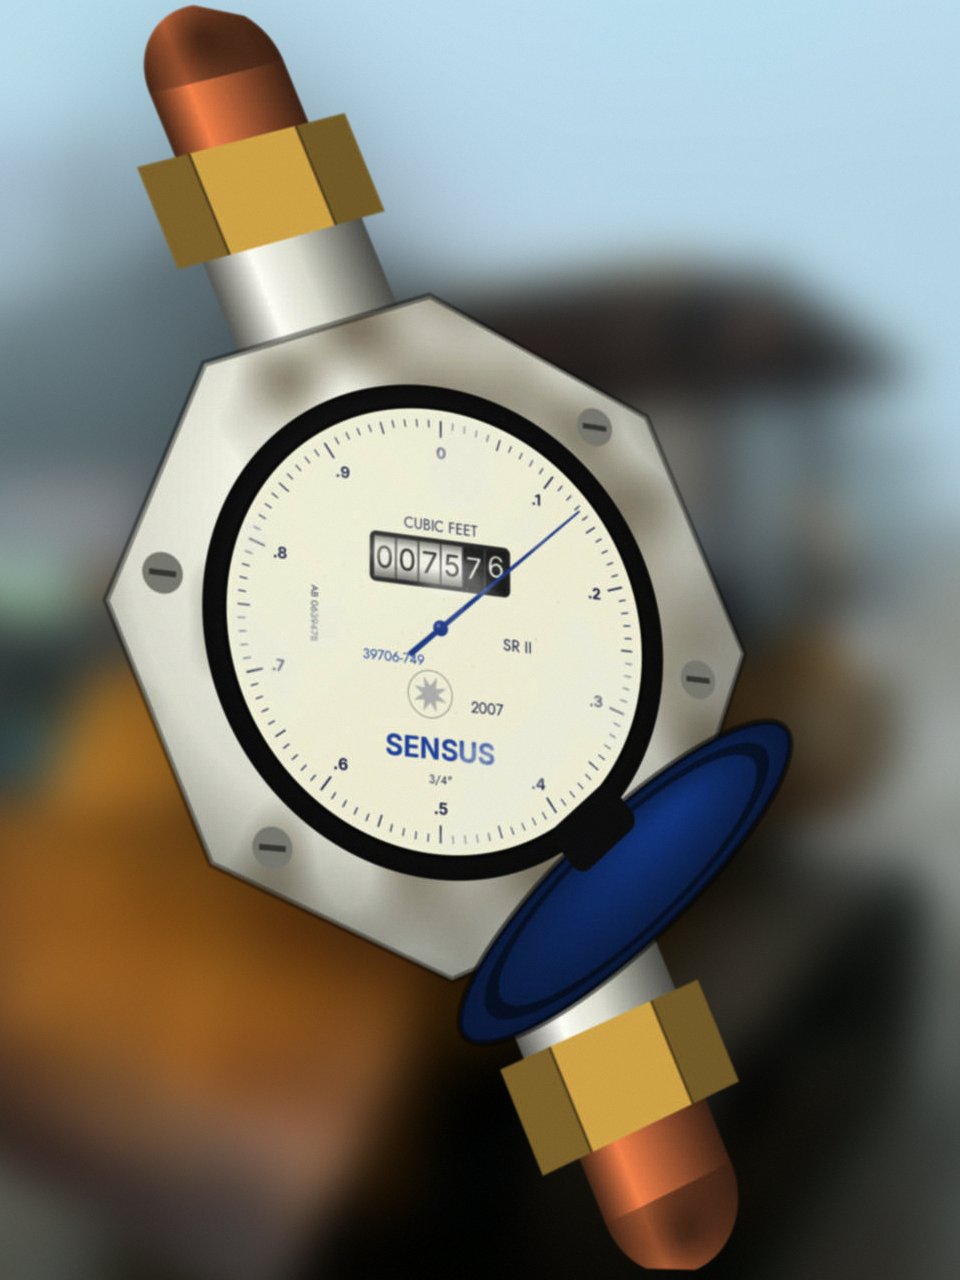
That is 7576.13 ft³
